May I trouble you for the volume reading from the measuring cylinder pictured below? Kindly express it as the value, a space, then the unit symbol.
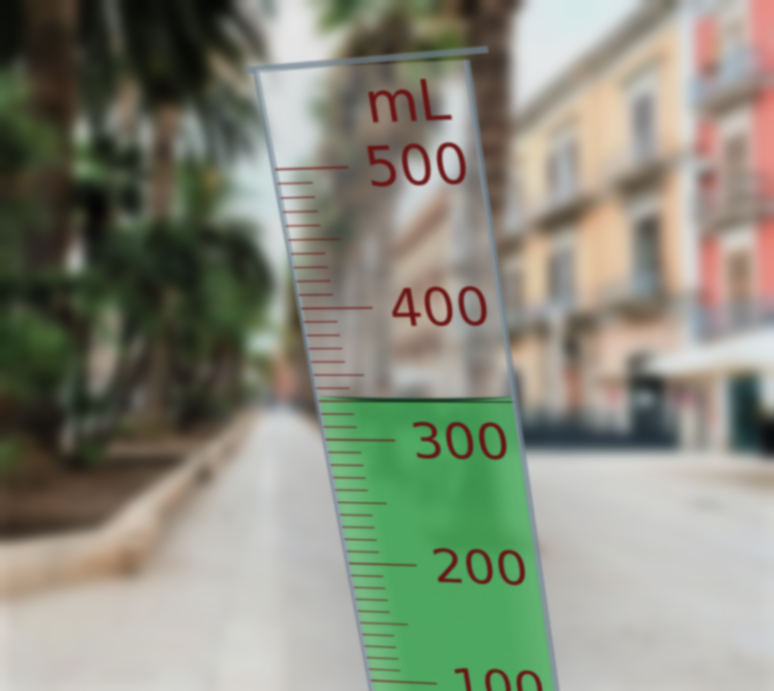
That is 330 mL
